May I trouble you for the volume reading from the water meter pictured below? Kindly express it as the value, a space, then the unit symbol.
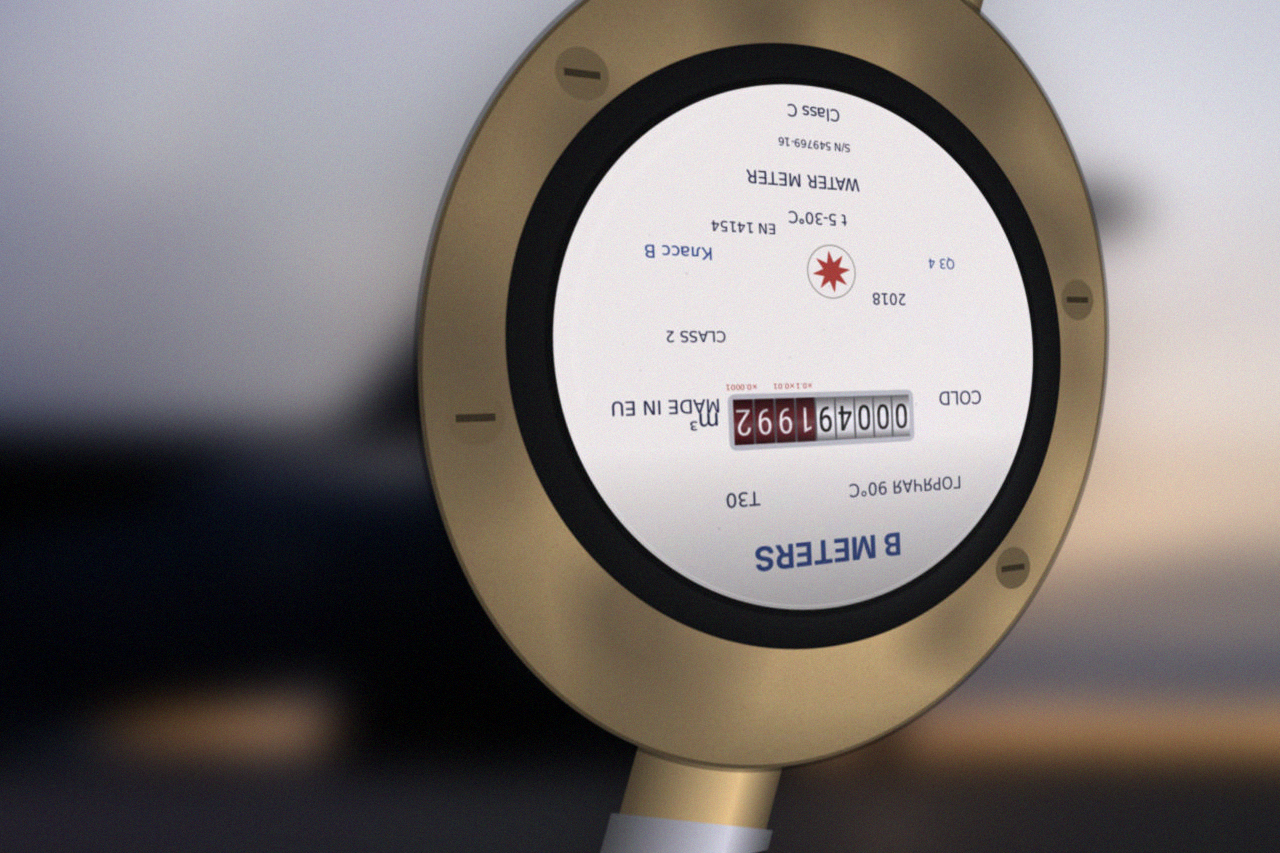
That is 49.1992 m³
